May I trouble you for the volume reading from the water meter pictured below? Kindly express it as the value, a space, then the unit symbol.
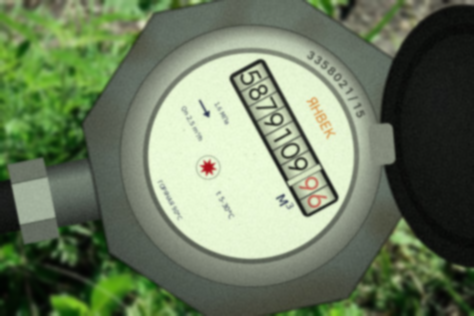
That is 5879109.96 m³
